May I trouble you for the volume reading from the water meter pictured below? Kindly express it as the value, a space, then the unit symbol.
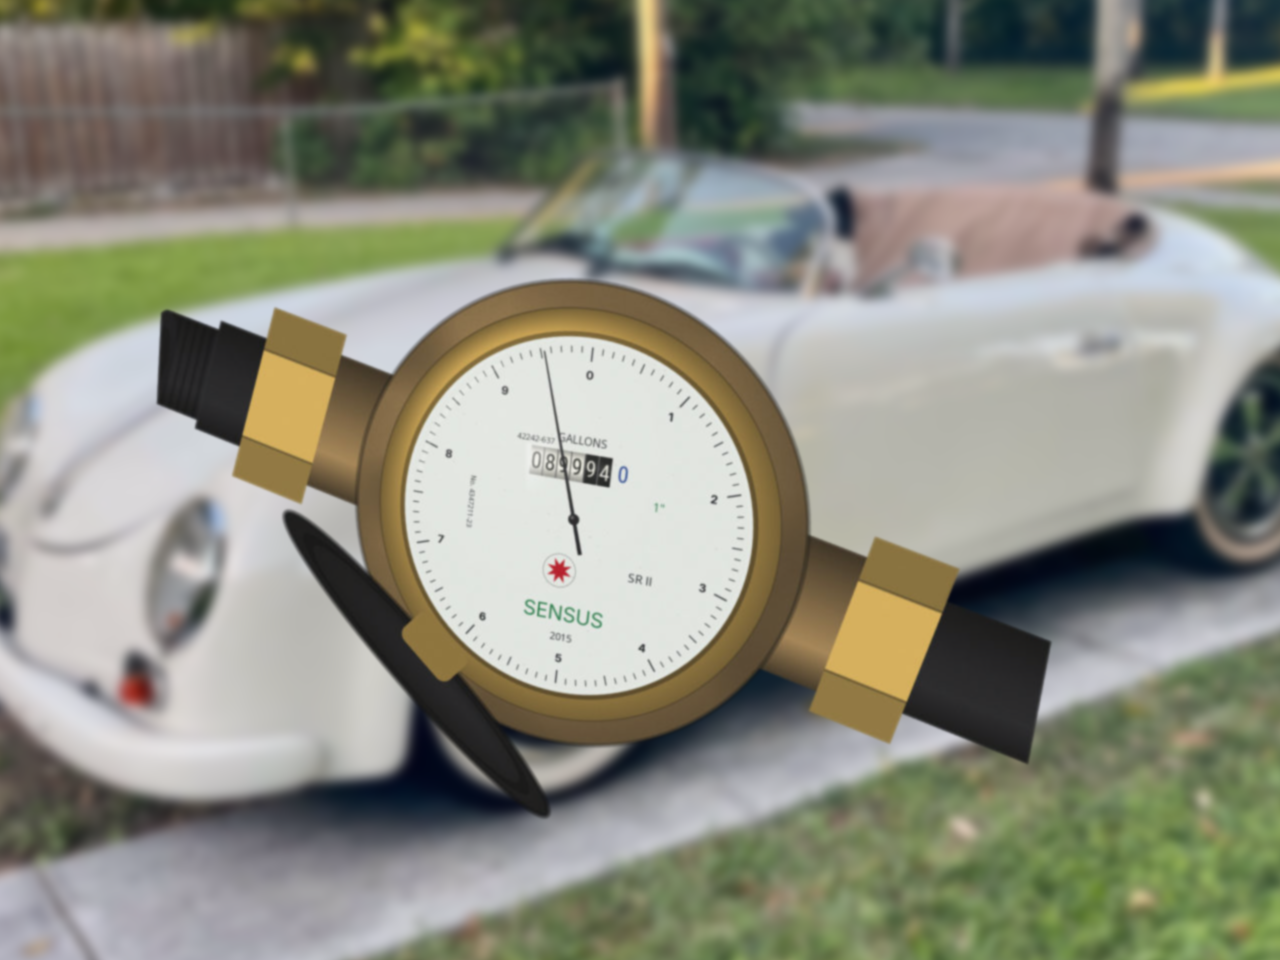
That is 899939.5 gal
